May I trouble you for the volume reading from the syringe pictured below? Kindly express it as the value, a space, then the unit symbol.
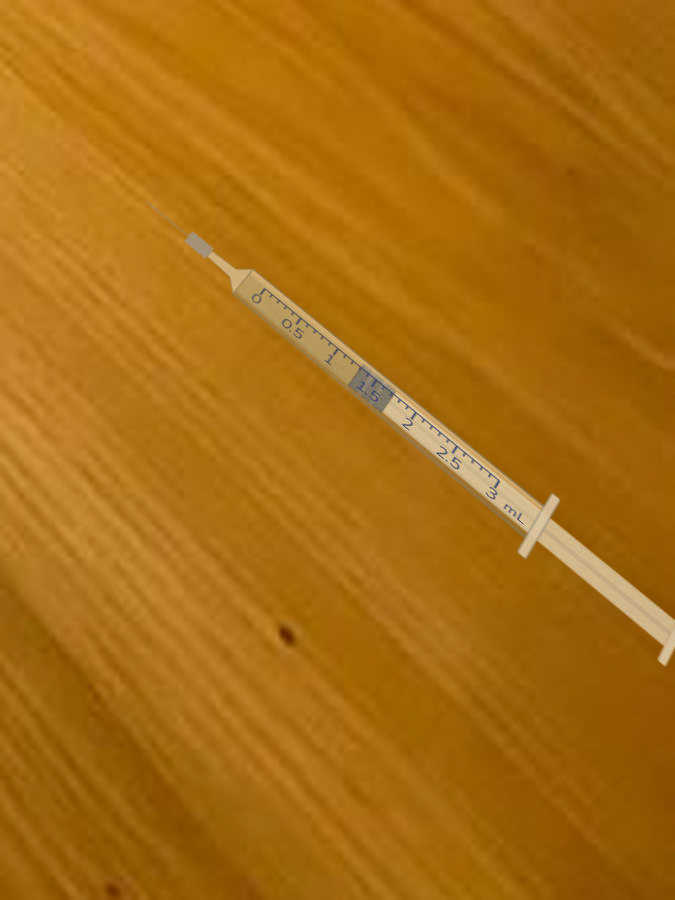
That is 1.3 mL
